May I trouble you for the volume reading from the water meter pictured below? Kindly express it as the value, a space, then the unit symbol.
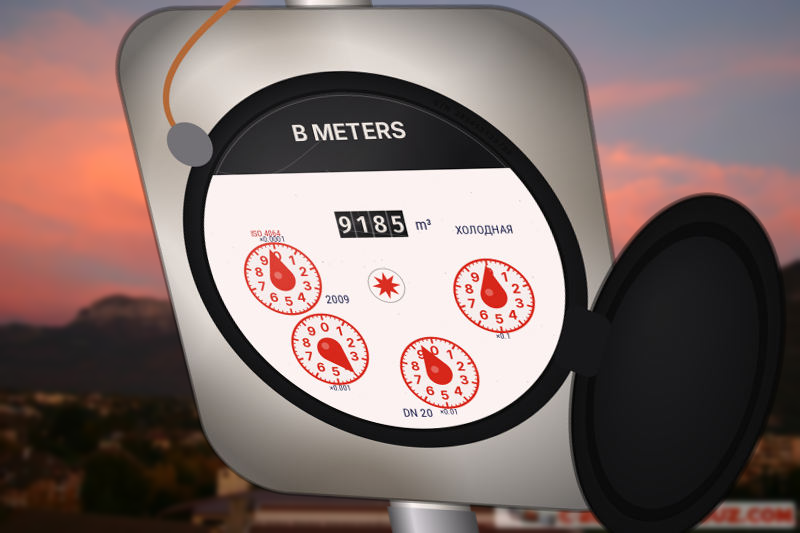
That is 9184.9939 m³
